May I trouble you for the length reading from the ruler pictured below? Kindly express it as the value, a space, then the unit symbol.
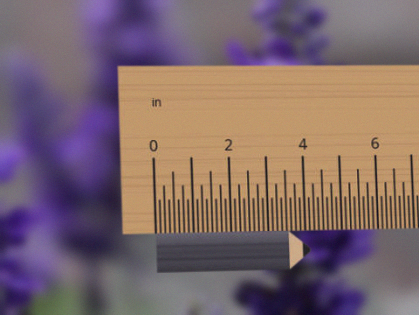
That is 4.125 in
